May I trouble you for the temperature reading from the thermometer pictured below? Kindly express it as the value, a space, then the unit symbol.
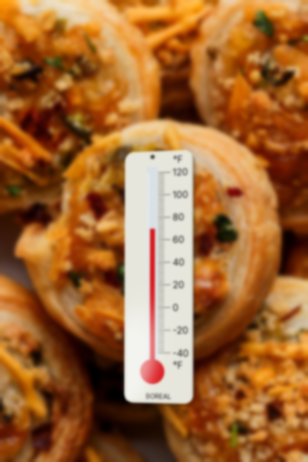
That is 70 °F
